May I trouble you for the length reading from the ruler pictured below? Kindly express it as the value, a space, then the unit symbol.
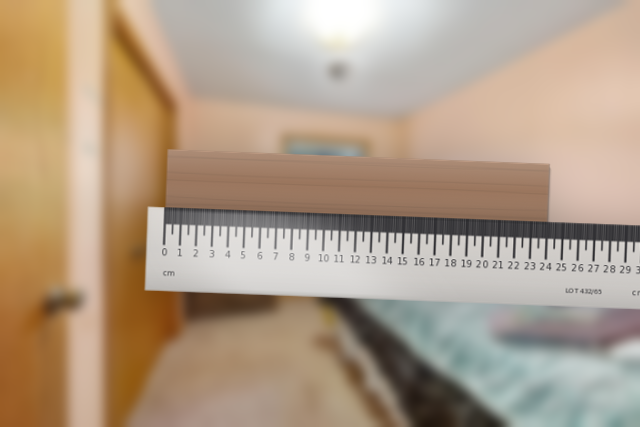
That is 24 cm
